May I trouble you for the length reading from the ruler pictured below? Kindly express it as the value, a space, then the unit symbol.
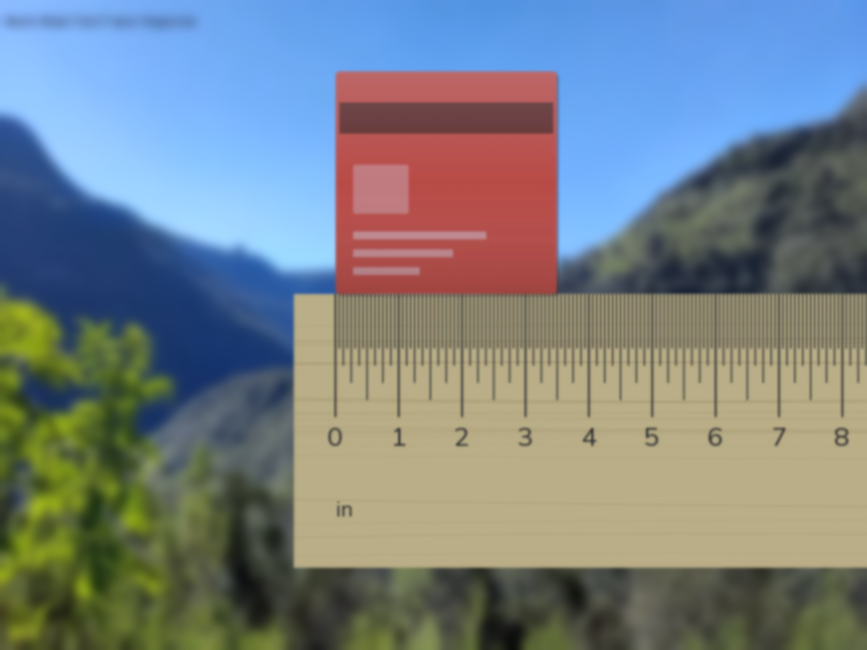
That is 3.5 in
